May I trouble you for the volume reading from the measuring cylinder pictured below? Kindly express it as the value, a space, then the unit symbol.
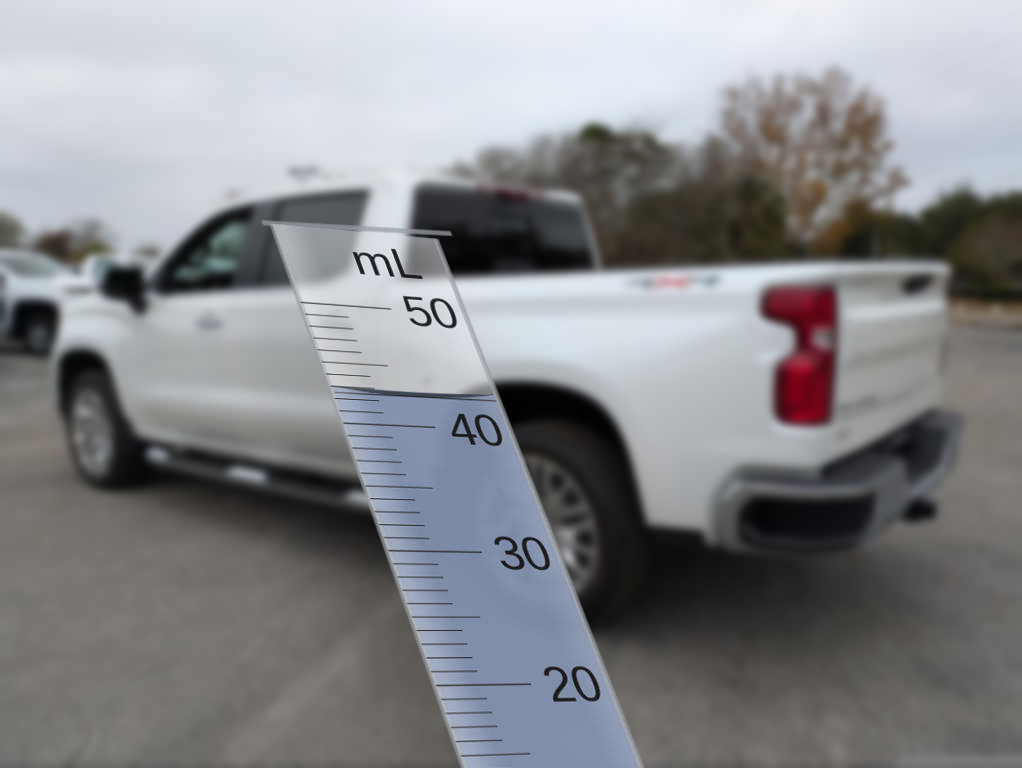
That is 42.5 mL
